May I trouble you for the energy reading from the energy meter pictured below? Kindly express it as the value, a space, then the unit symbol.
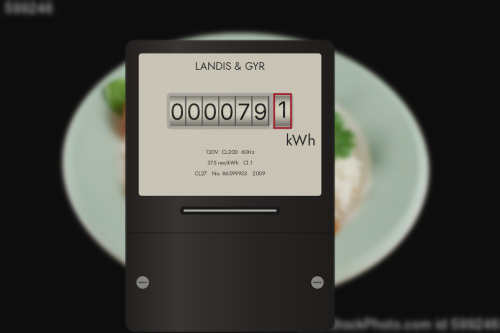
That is 79.1 kWh
